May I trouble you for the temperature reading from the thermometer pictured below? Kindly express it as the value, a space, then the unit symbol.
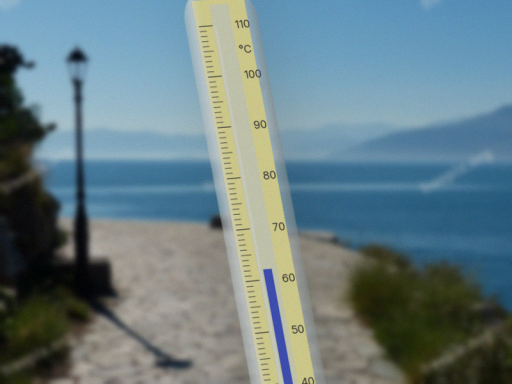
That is 62 °C
